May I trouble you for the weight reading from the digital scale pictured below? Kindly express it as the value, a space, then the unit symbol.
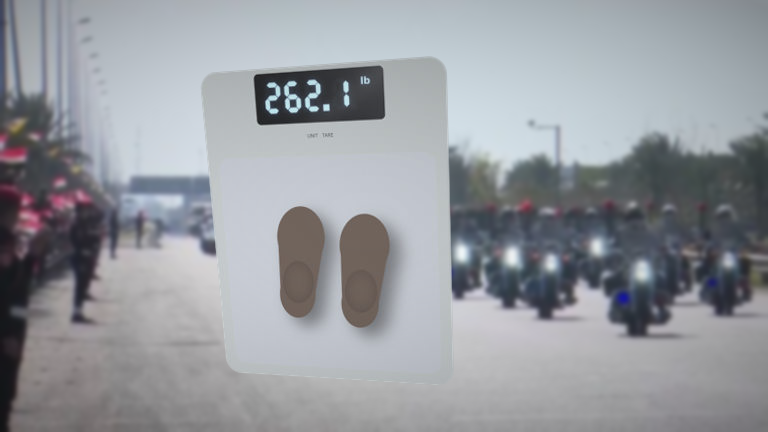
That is 262.1 lb
